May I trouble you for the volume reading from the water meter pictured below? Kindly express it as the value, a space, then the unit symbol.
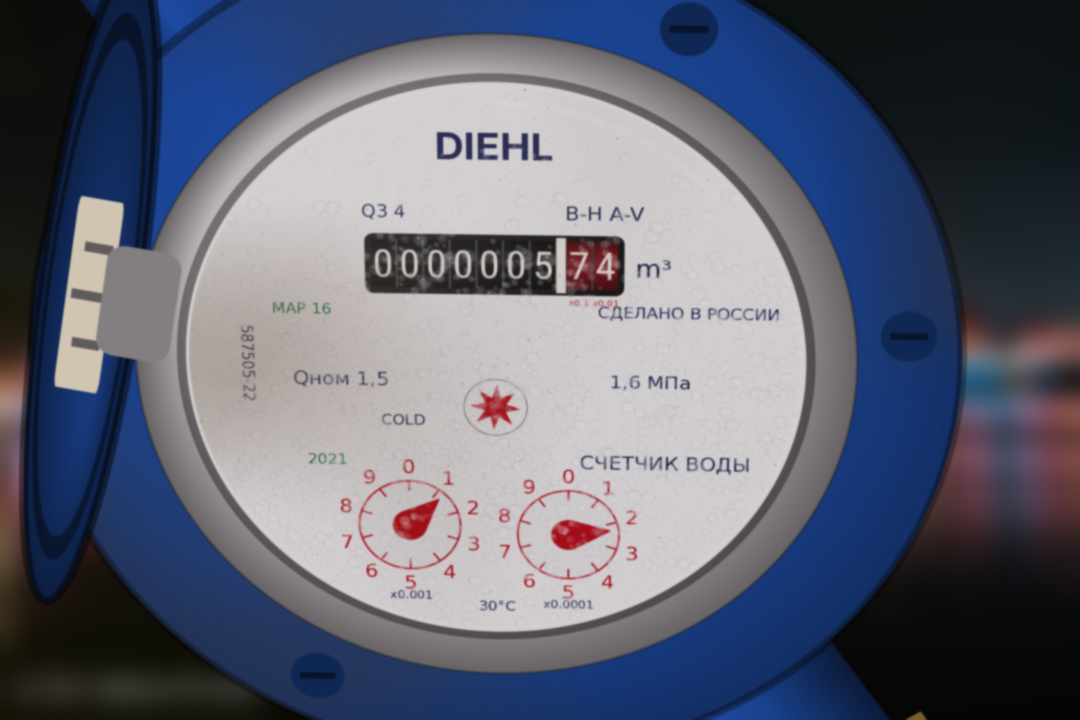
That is 5.7412 m³
